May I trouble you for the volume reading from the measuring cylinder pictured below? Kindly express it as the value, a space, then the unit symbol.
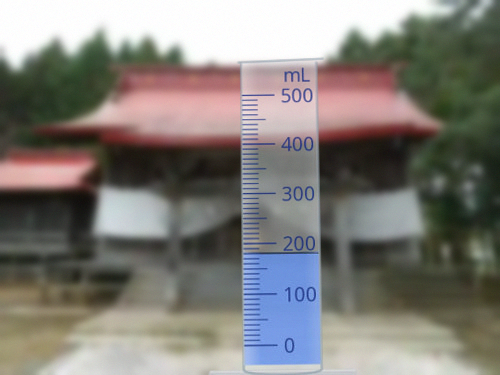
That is 180 mL
